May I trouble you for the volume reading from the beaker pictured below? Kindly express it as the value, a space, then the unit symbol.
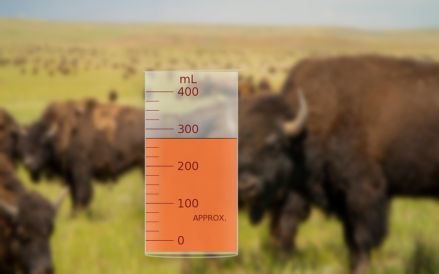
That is 275 mL
